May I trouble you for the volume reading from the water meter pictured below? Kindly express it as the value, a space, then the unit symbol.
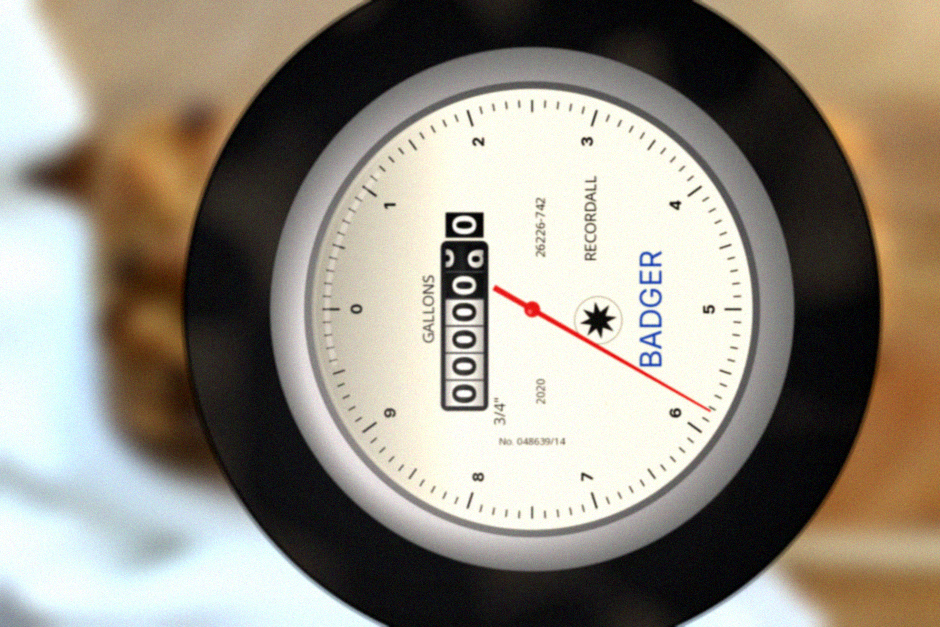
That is 85.8 gal
